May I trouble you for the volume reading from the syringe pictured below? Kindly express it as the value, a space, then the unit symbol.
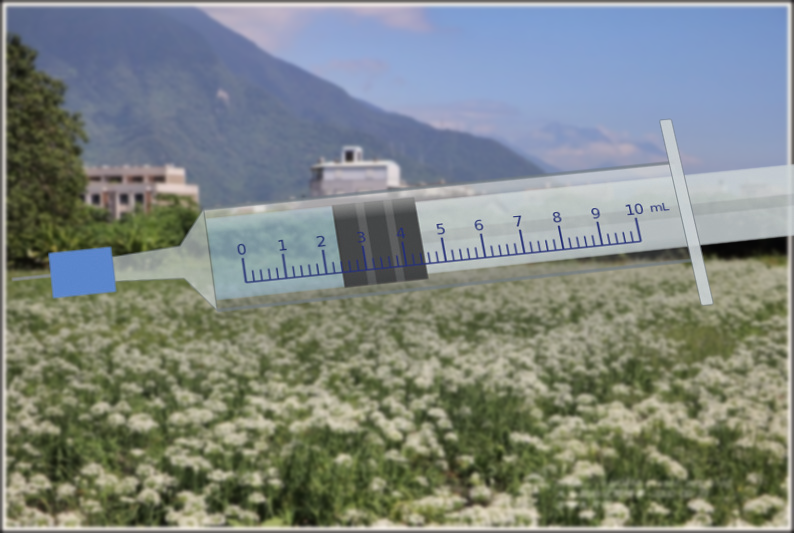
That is 2.4 mL
